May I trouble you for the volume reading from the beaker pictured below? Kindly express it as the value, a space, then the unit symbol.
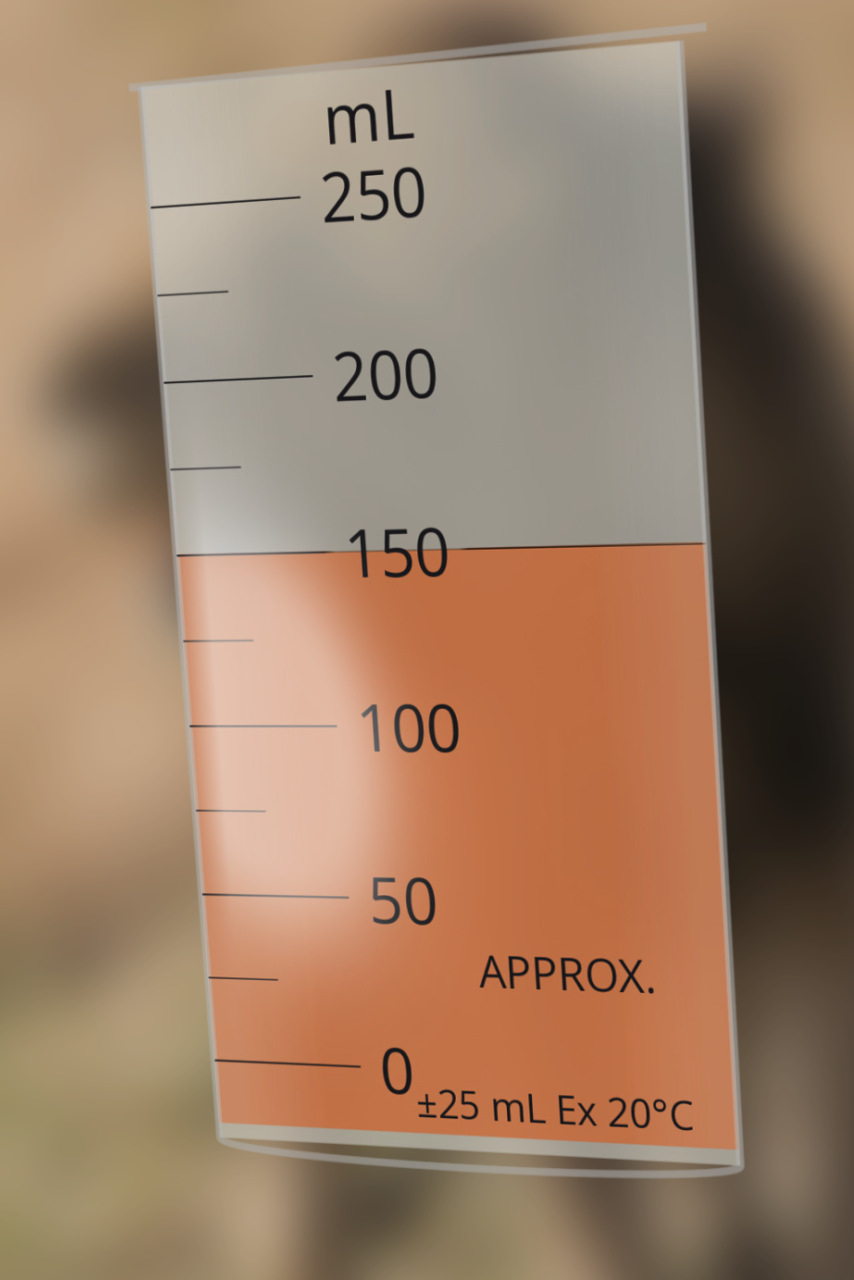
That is 150 mL
